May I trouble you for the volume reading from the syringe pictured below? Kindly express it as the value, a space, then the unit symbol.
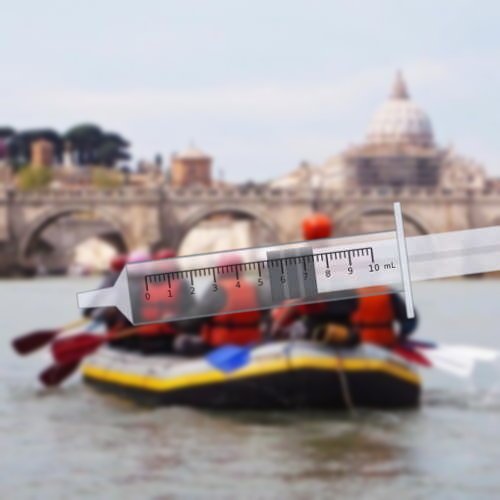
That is 5.4 mL
